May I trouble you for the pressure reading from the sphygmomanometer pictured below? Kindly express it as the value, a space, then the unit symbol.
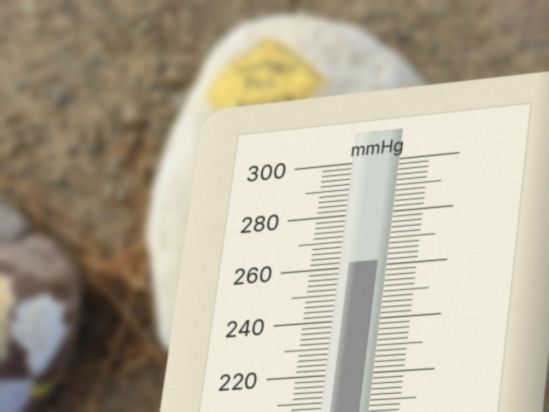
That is 262 mmHg
